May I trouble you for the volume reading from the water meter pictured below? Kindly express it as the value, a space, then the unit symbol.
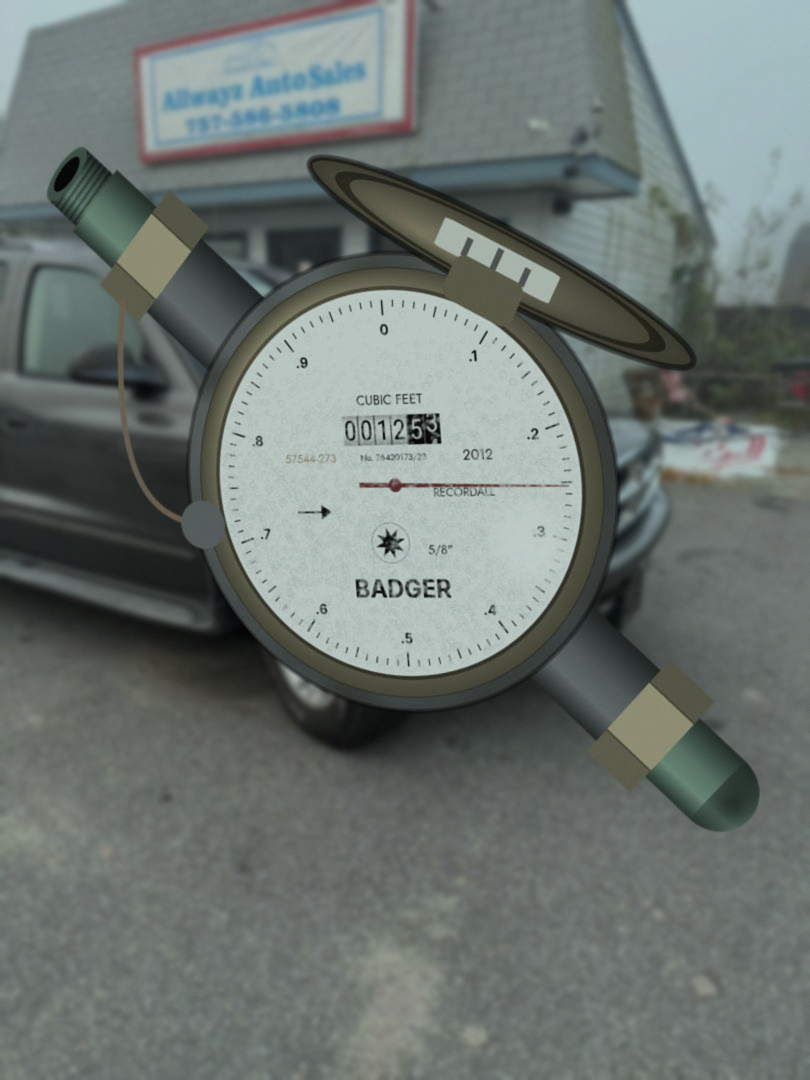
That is 1253.25 ft³
